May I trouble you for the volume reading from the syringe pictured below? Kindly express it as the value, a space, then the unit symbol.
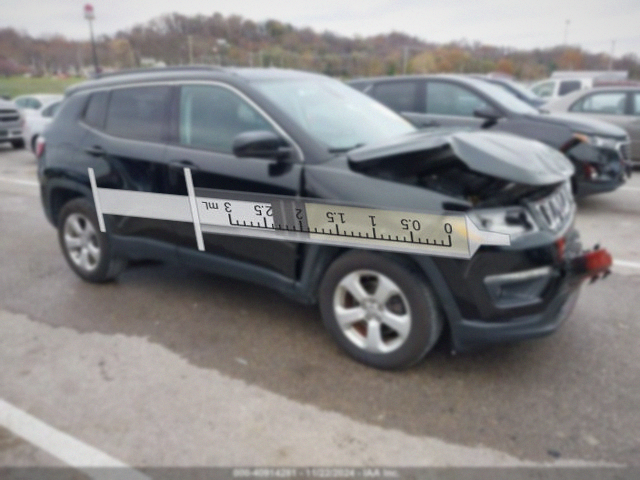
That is 1.9 mL
